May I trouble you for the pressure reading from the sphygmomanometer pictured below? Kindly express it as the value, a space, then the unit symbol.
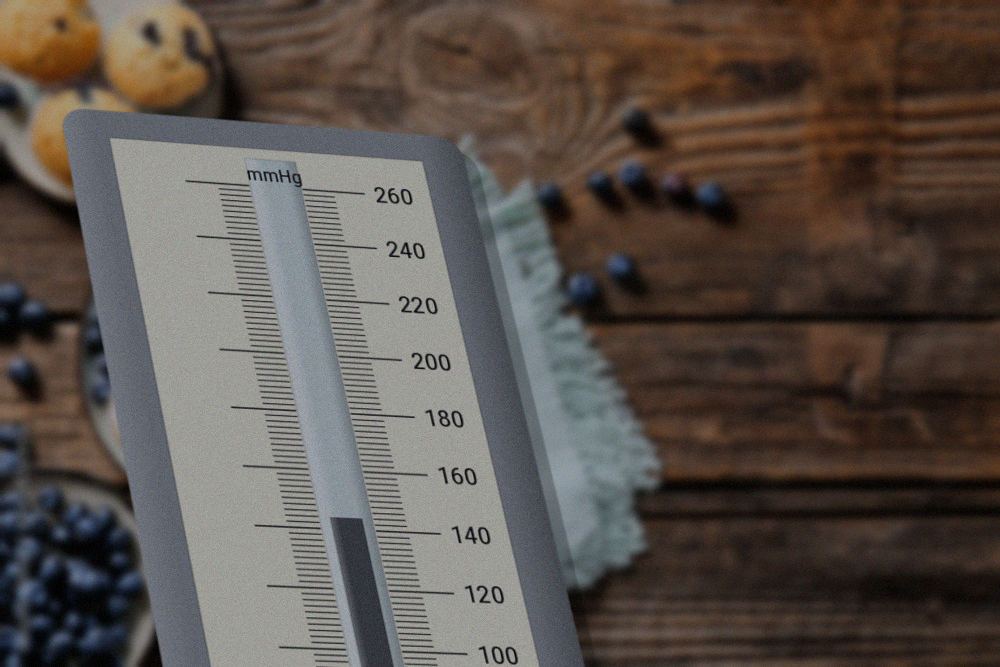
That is 144 mmHg
